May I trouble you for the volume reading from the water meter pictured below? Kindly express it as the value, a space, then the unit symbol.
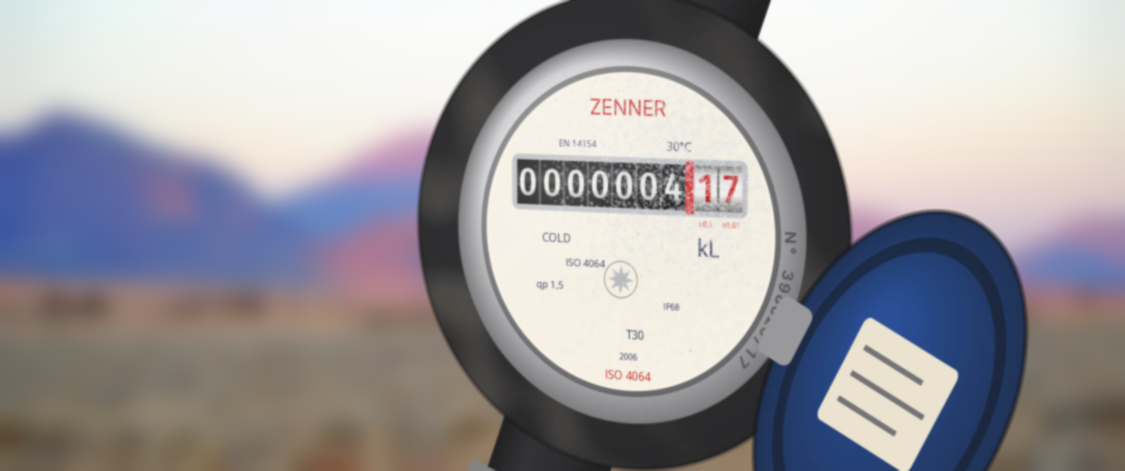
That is 4.17 kL
